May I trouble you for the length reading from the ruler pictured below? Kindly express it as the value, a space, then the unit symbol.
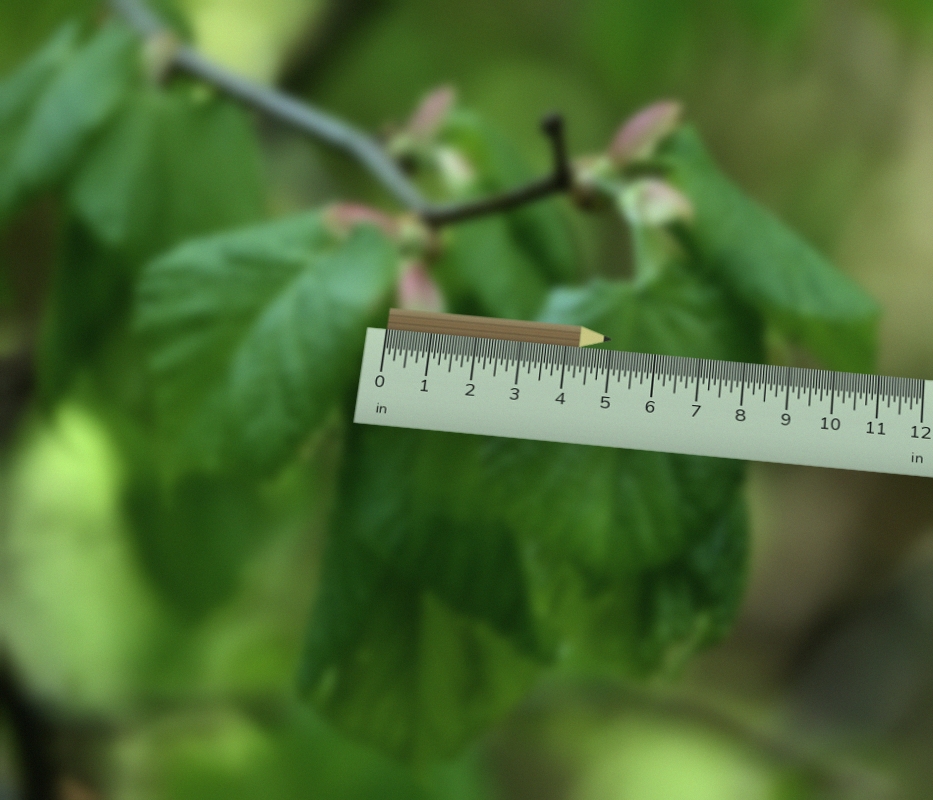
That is 5 in
